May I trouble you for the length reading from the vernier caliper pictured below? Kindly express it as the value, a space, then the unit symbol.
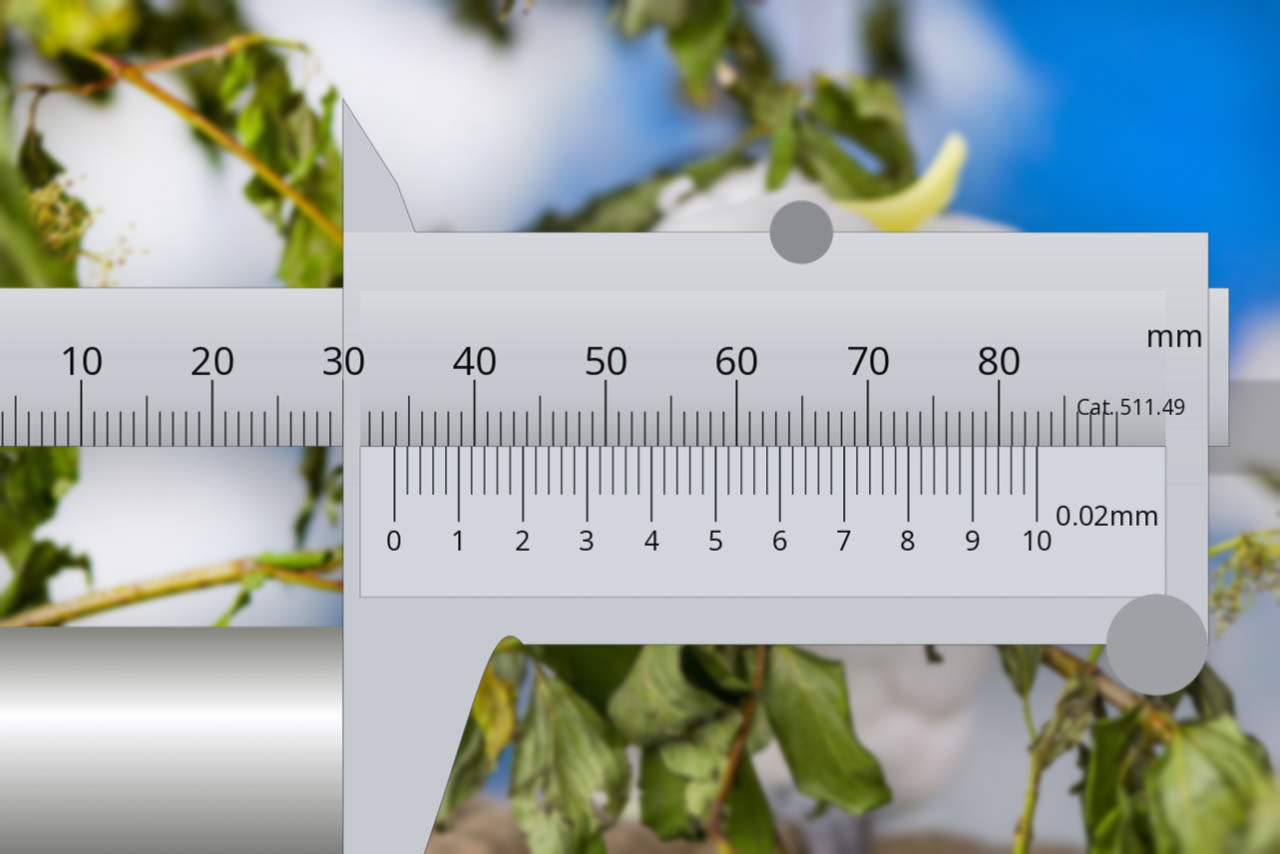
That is 33.9 mm
